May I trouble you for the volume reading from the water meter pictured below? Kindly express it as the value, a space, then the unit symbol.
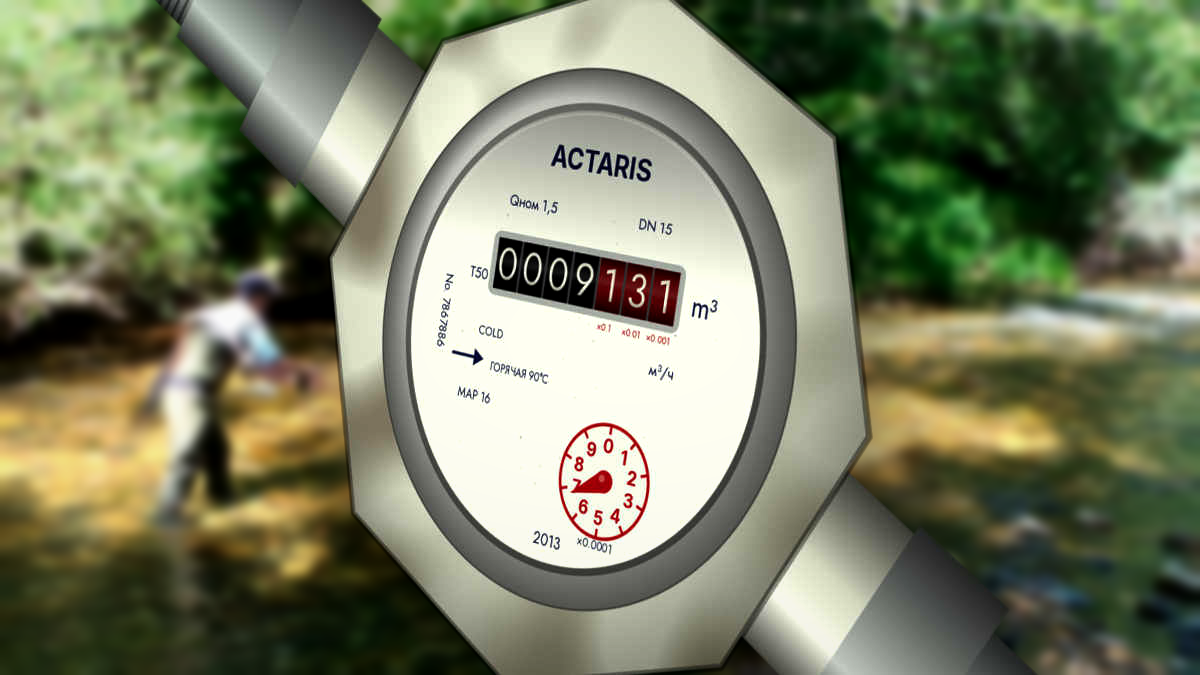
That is 9.1316 m³
